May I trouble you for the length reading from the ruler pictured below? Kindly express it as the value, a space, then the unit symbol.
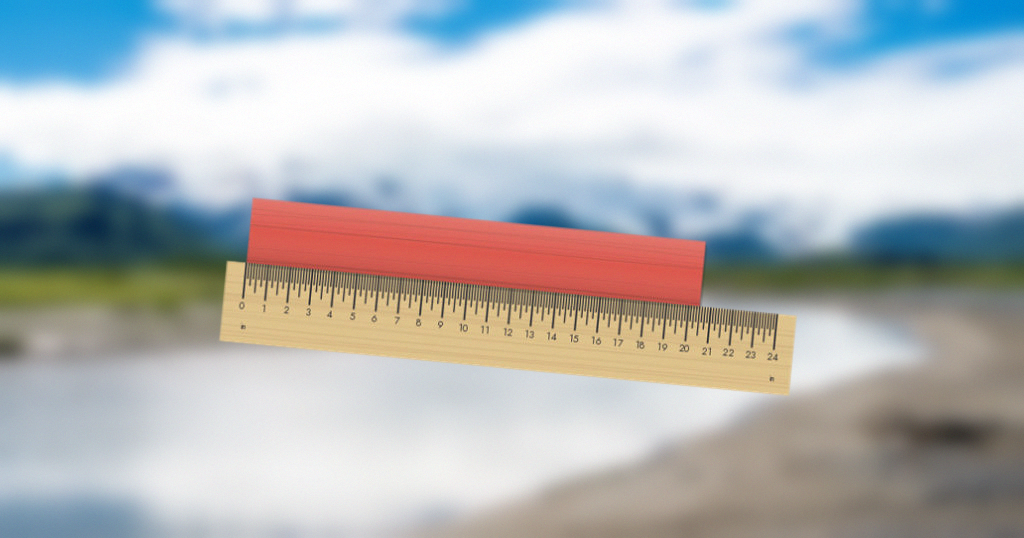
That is 20.5 in
